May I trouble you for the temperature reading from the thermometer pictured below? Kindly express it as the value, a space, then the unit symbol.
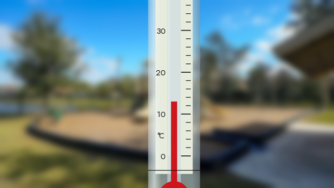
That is 13 °C
